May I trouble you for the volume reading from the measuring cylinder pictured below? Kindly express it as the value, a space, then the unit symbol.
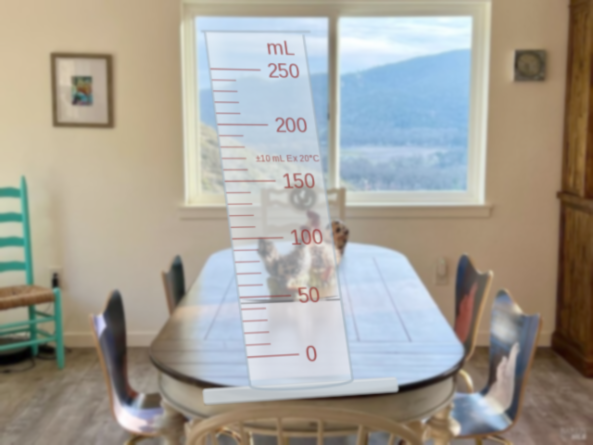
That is 45 mL
